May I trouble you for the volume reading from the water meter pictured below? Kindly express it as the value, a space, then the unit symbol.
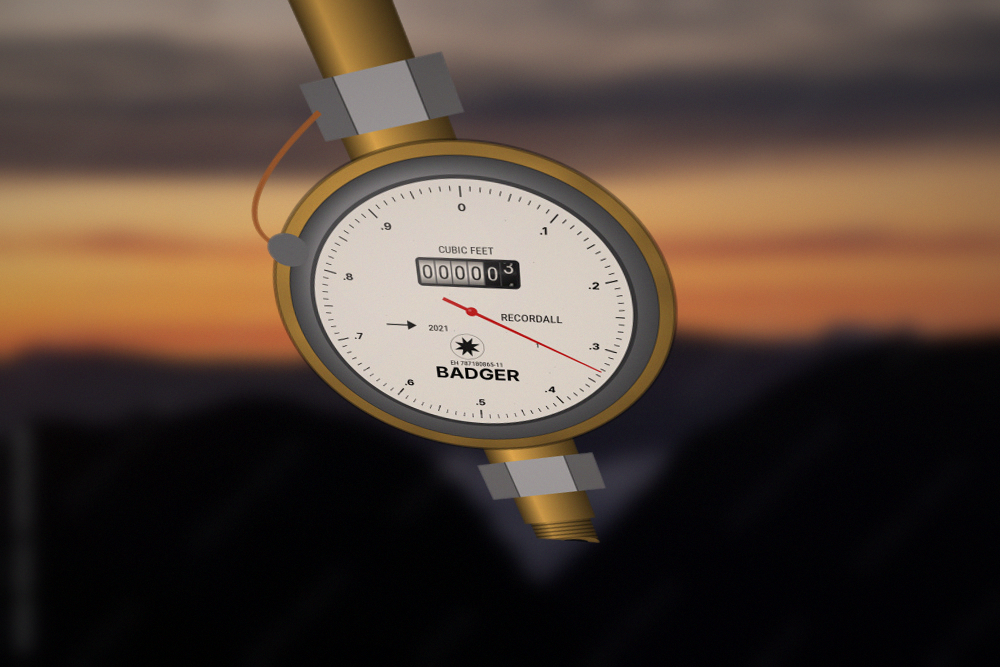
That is 3.33 ft³
